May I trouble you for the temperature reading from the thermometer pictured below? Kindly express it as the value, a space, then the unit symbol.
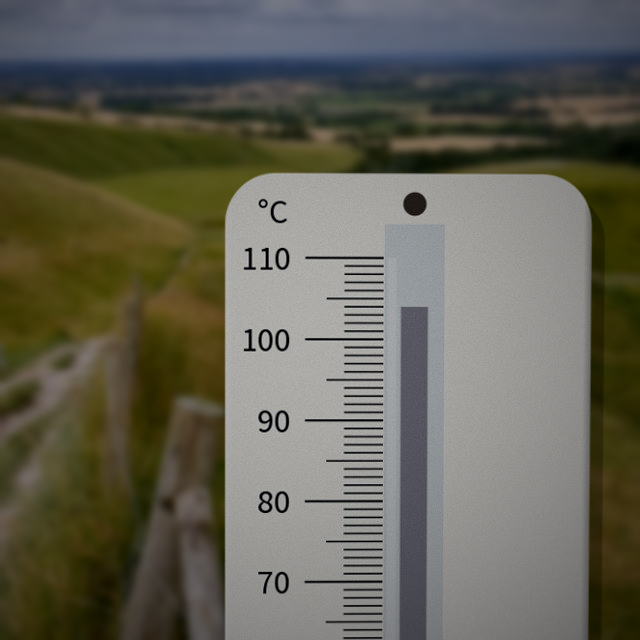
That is 104 °C
